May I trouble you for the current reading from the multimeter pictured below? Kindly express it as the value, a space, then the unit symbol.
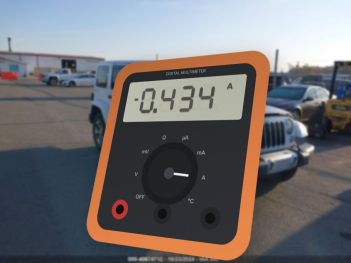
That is -0.434 A
